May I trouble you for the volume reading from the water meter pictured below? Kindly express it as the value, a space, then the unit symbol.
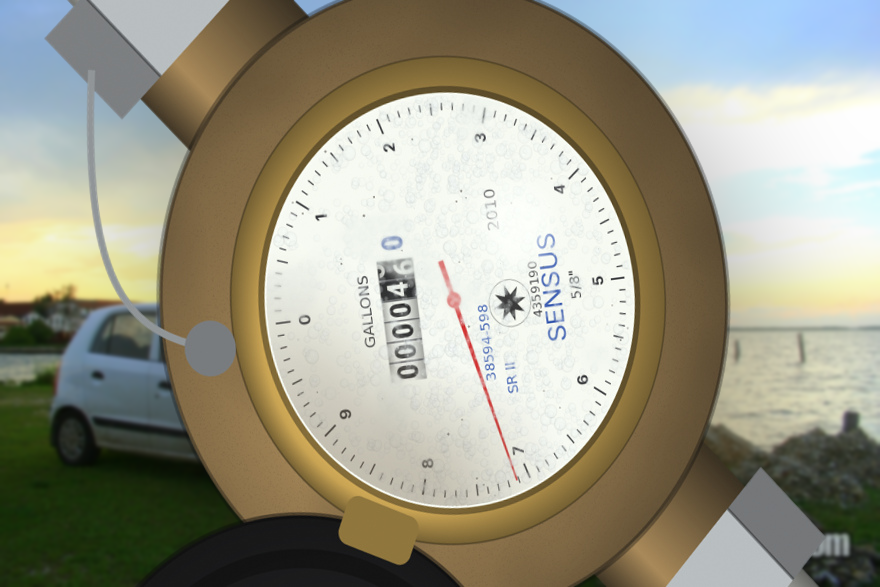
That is 457.1 gal
